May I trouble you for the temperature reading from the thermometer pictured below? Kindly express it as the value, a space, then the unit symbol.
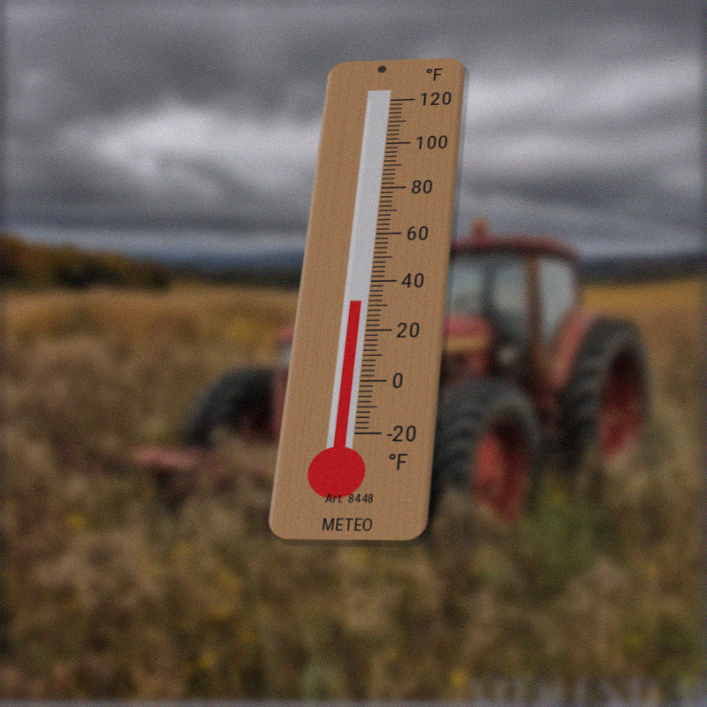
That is 32 °F
